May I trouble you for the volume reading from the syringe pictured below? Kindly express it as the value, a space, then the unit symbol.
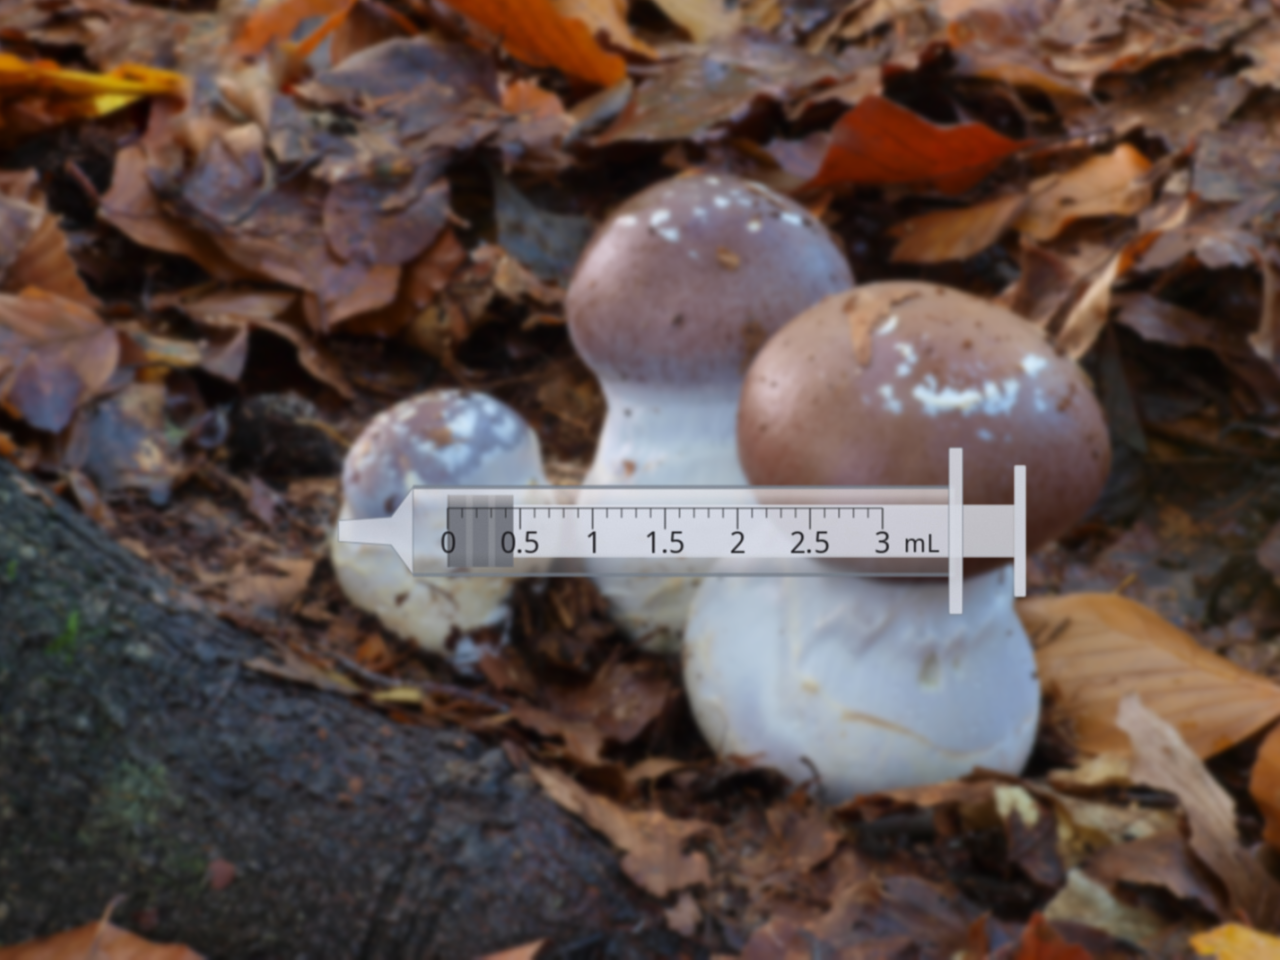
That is 0 mL
